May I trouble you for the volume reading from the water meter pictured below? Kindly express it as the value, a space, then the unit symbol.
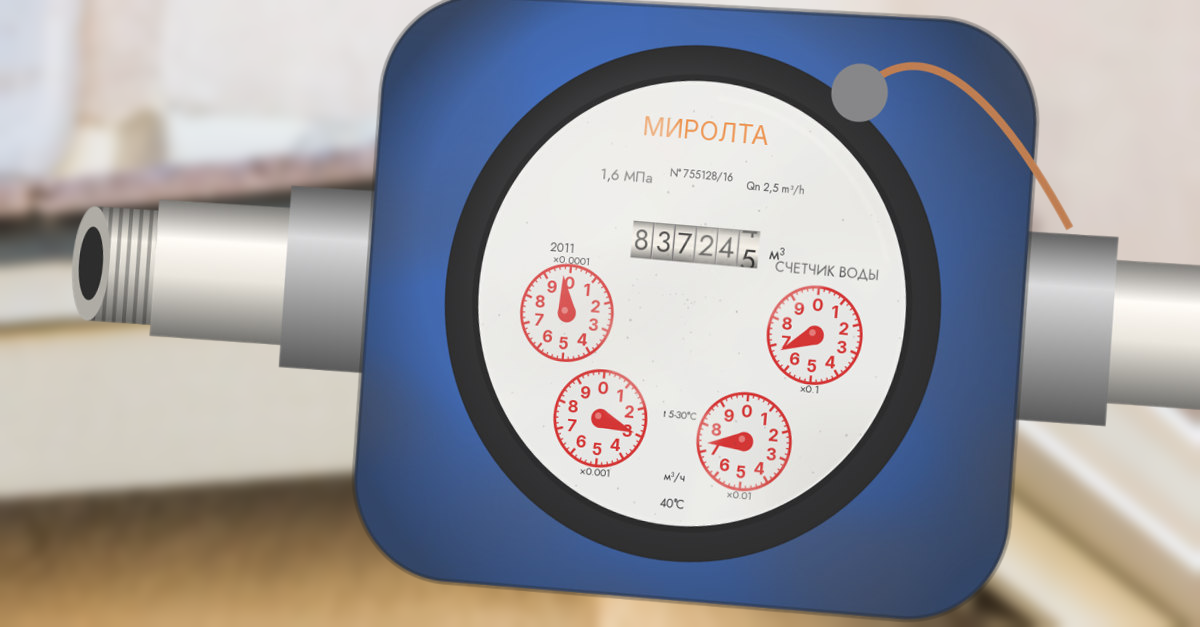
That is 837244.6729 m³
